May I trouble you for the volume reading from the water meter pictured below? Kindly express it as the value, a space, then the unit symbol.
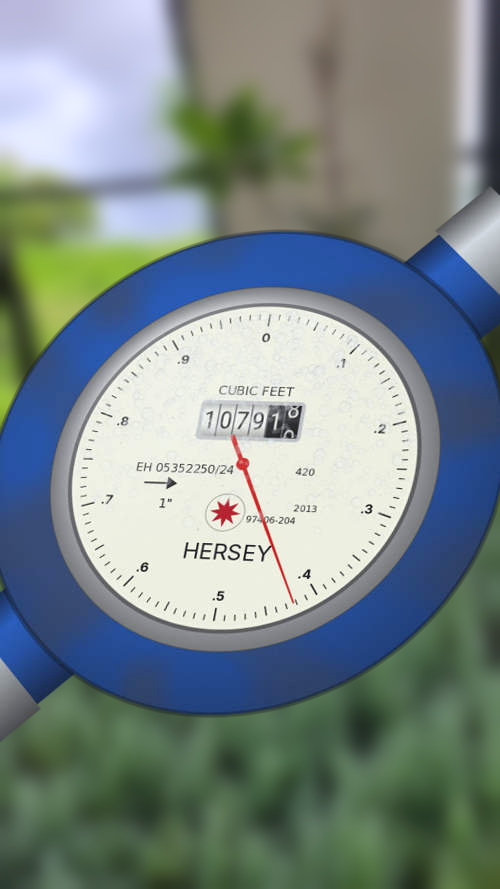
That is 107918.42 ft³
